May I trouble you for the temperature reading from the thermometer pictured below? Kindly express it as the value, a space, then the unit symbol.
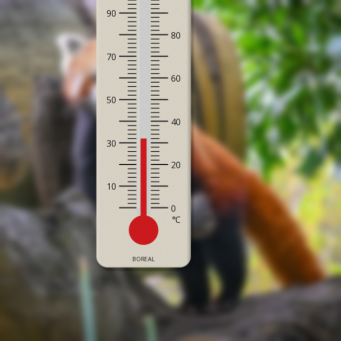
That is 32 °C
